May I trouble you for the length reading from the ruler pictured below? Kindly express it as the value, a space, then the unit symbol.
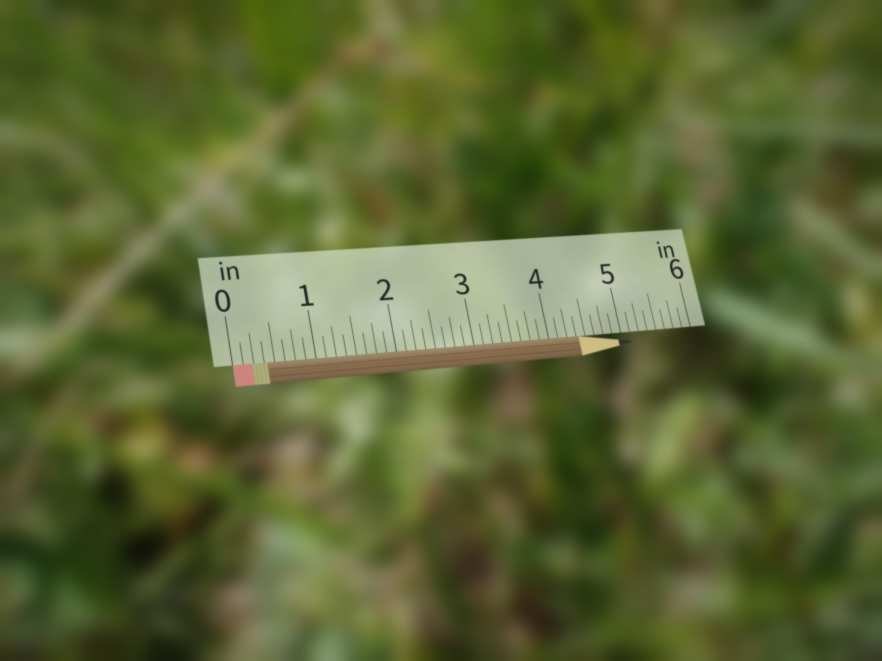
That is 5.125 in
